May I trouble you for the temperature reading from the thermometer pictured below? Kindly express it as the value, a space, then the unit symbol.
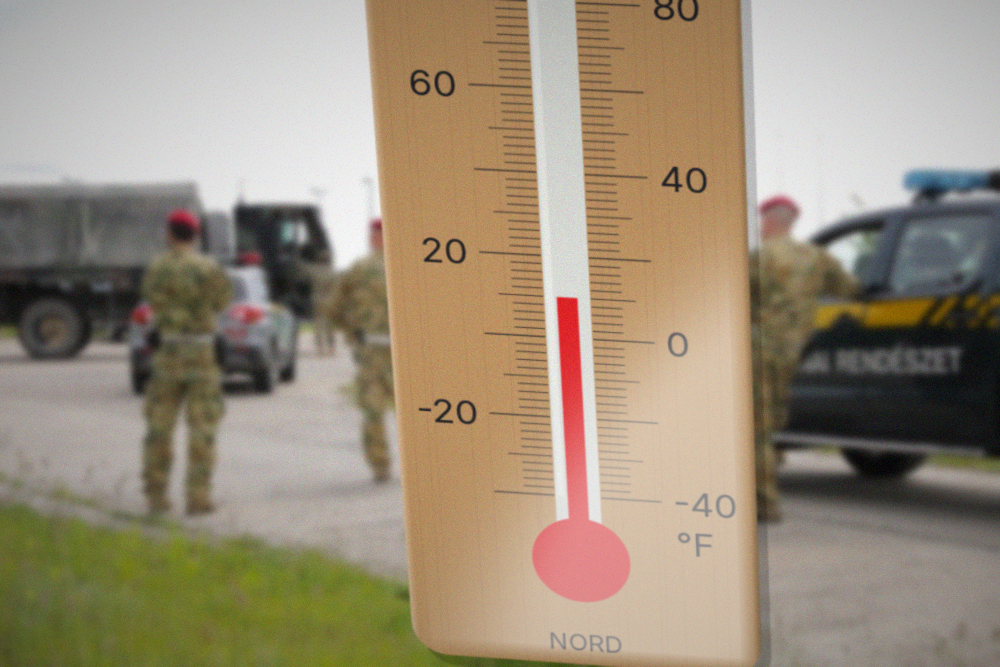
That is 10 °F
